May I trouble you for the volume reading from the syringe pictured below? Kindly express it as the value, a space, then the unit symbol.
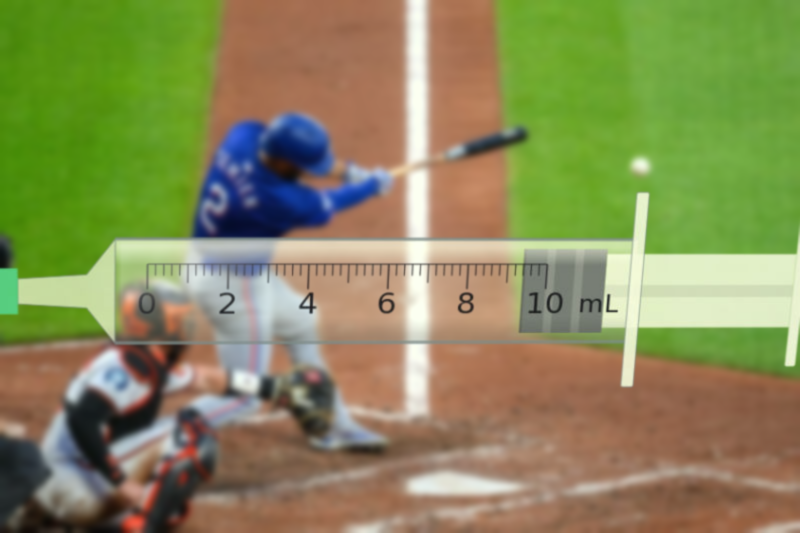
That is 9.4 mL
